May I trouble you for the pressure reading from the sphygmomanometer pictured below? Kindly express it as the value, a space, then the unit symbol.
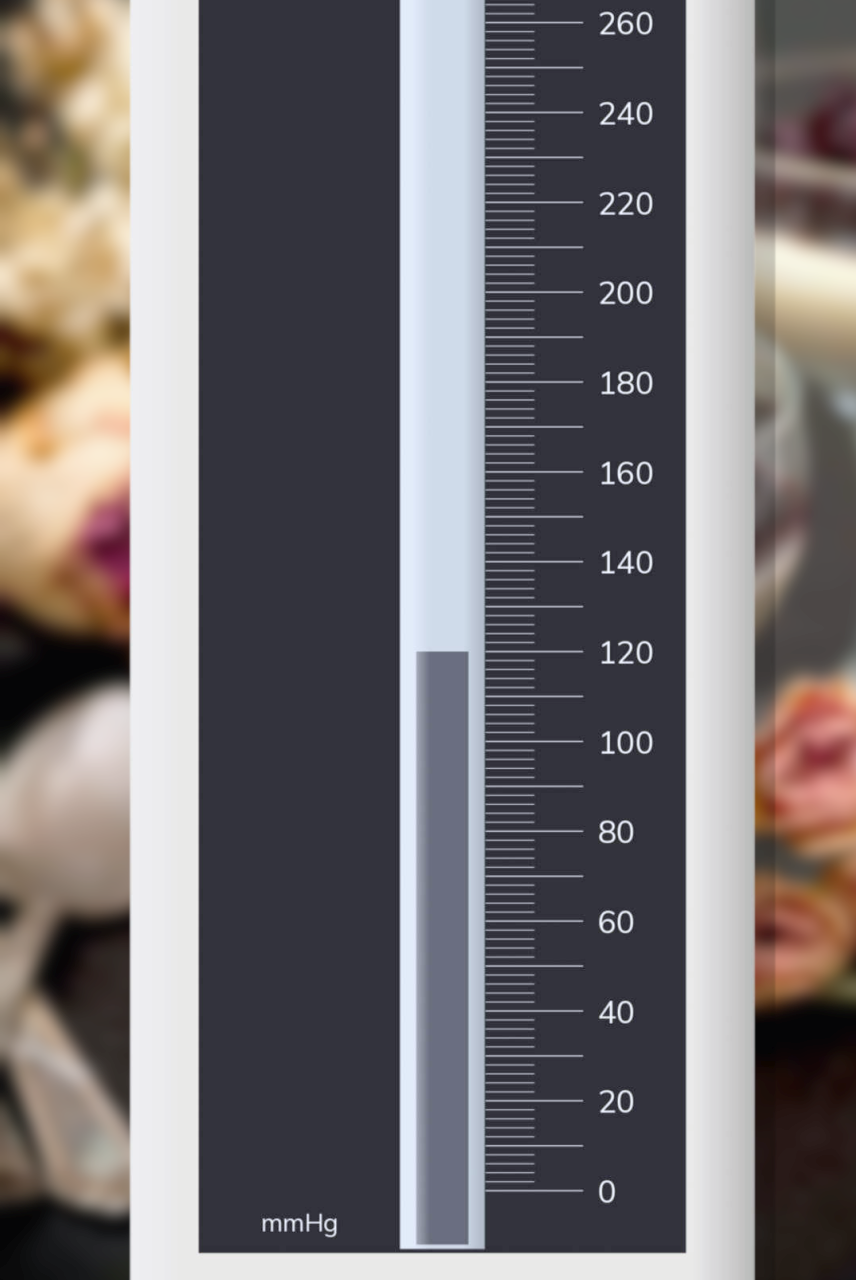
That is 120 mmHg
